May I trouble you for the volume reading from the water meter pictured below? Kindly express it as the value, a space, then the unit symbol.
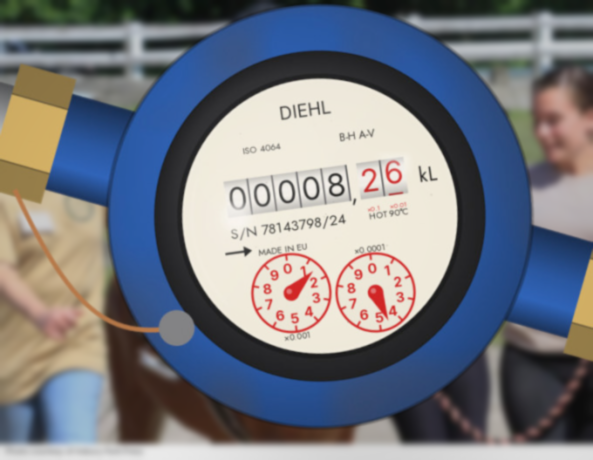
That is 8.2614 kL
